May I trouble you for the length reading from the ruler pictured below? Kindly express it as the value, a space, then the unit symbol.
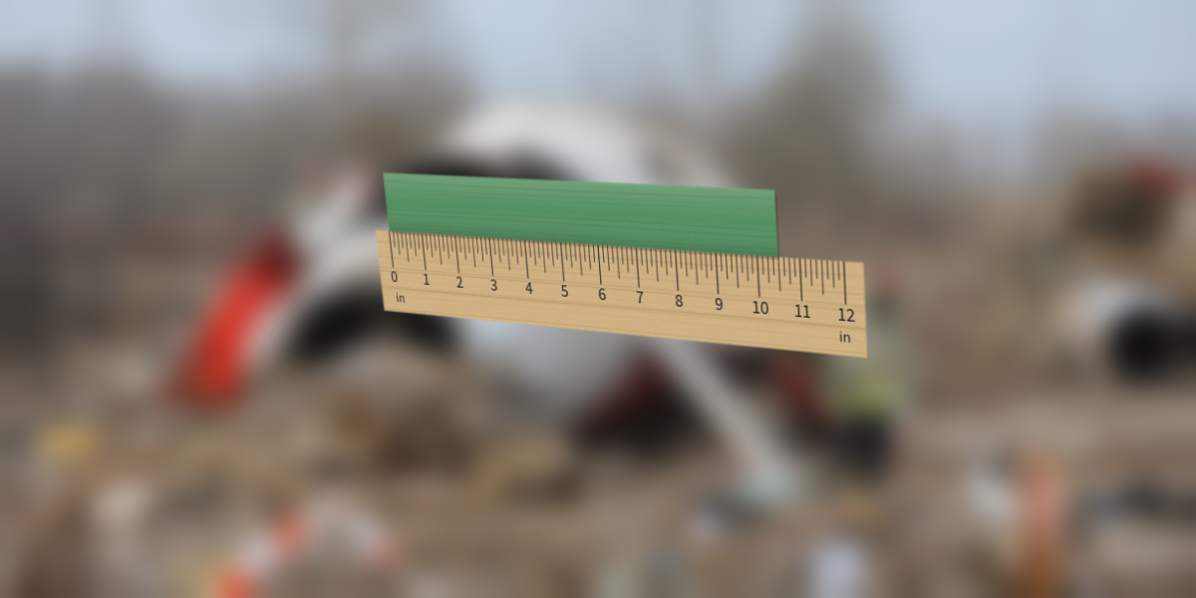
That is 10.5 in
